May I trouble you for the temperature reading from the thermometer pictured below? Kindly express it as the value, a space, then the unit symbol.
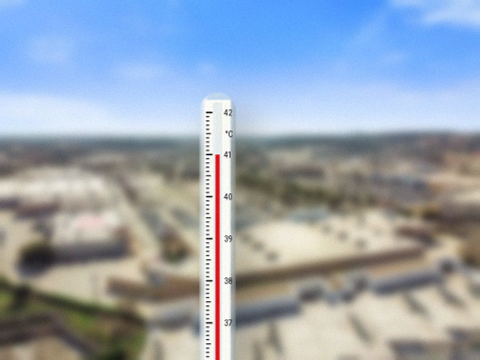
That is 41 °C
